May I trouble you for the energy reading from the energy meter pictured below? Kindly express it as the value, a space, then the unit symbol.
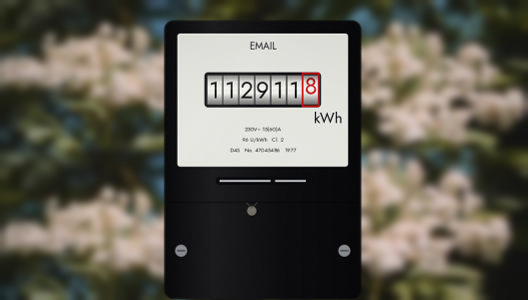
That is 112911.8 kWh
